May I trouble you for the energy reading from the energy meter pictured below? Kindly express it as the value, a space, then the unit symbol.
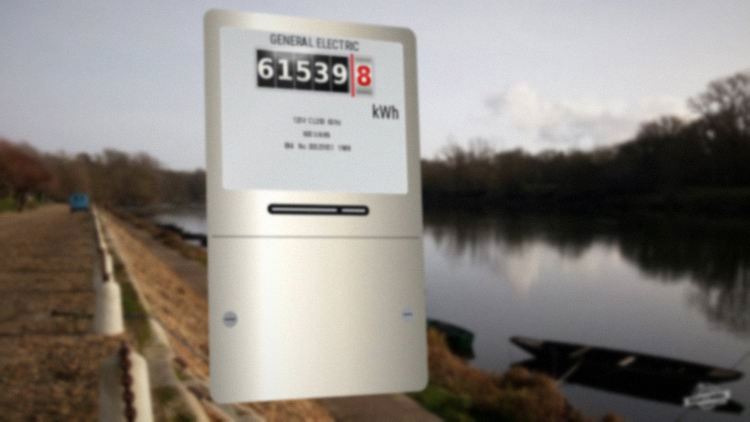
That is 61539.8 kWh
